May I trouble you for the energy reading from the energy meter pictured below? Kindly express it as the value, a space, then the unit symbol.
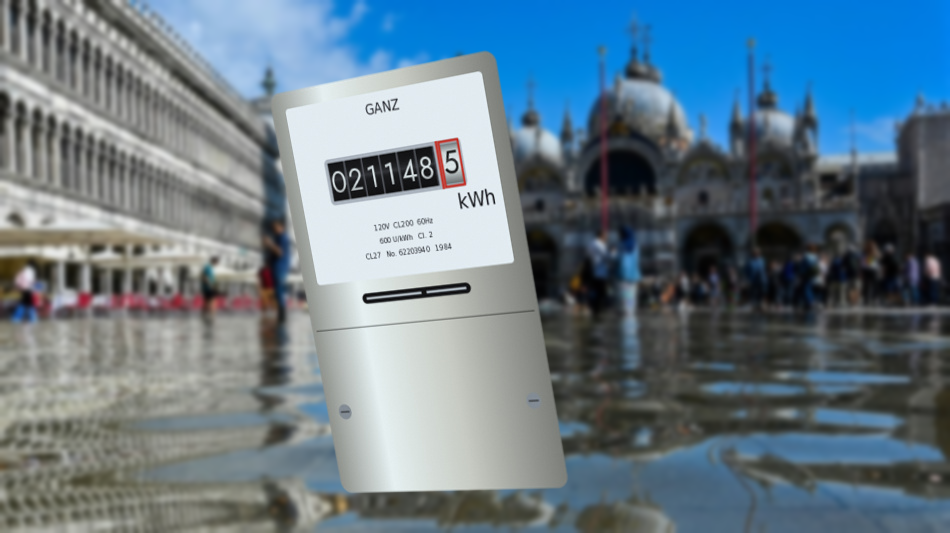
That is 21148.5 kWh
